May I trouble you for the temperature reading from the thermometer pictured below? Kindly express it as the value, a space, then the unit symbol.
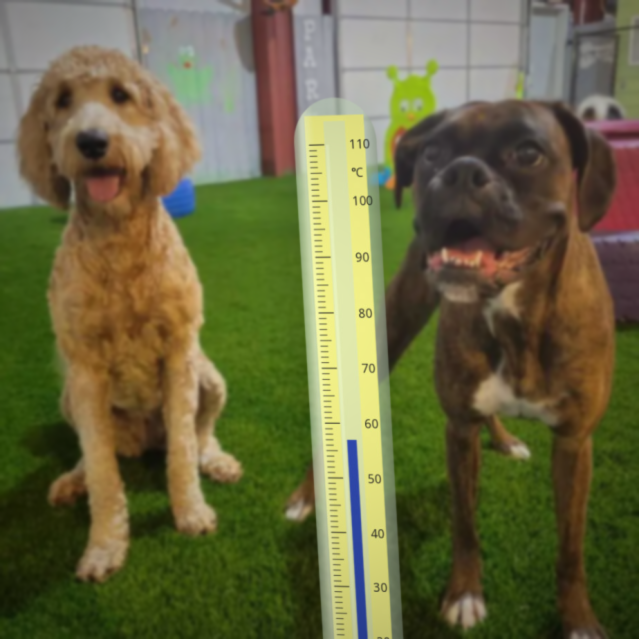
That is 57 °C
